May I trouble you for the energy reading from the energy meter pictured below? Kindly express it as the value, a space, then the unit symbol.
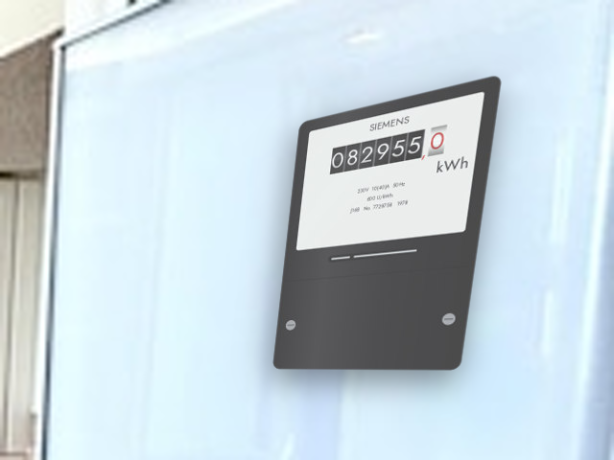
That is 82955.0 kWh
